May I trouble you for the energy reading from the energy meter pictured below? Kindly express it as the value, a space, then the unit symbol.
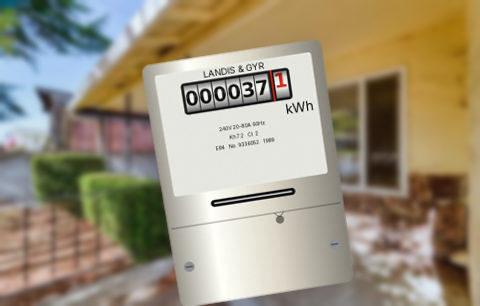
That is 37.1 kWh
